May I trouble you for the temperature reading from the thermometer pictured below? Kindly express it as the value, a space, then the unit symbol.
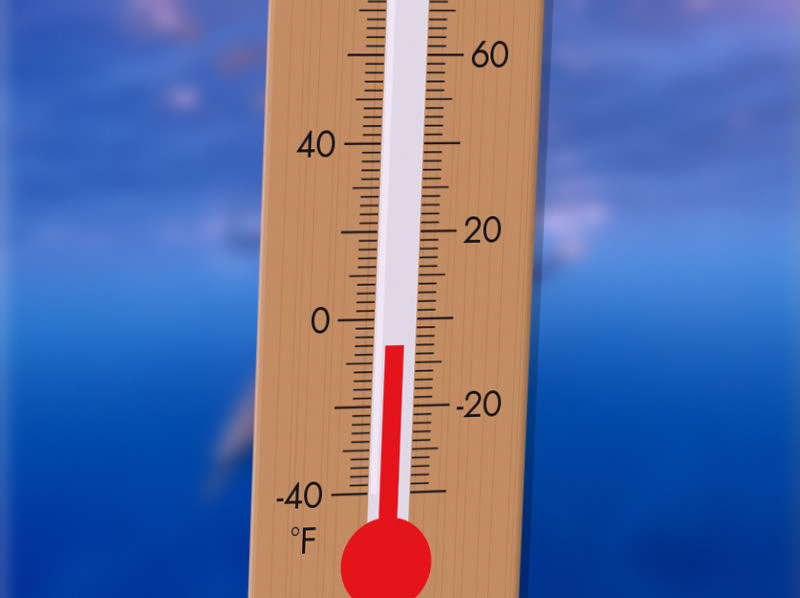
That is -6 °F
